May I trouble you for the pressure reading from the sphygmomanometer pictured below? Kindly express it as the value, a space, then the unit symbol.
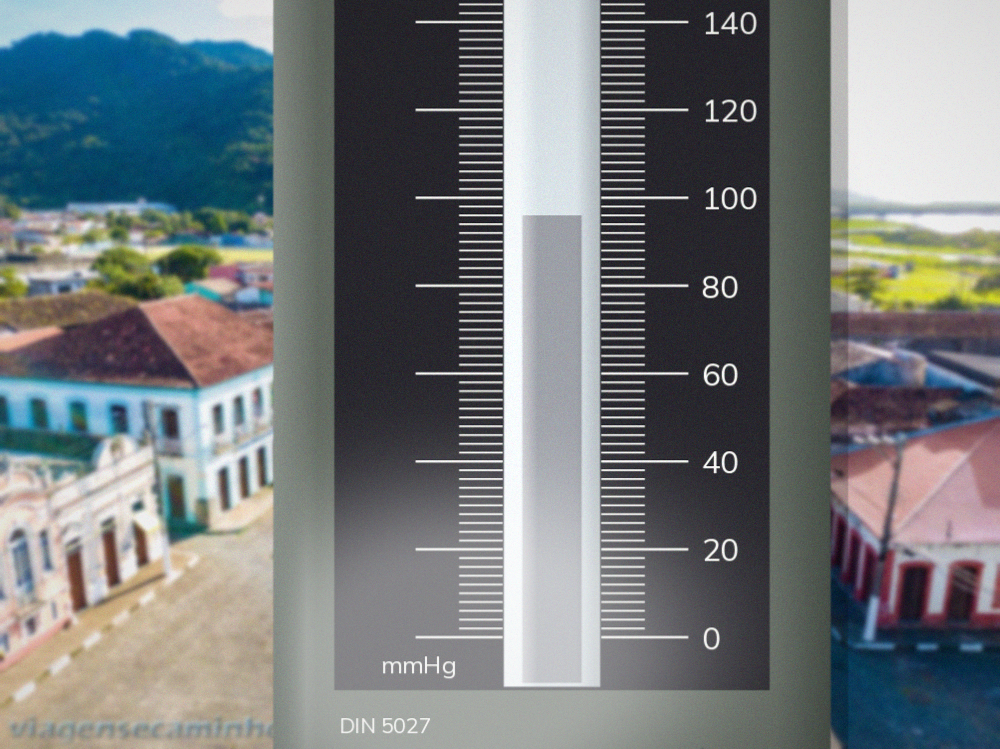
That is 96 mmHg
